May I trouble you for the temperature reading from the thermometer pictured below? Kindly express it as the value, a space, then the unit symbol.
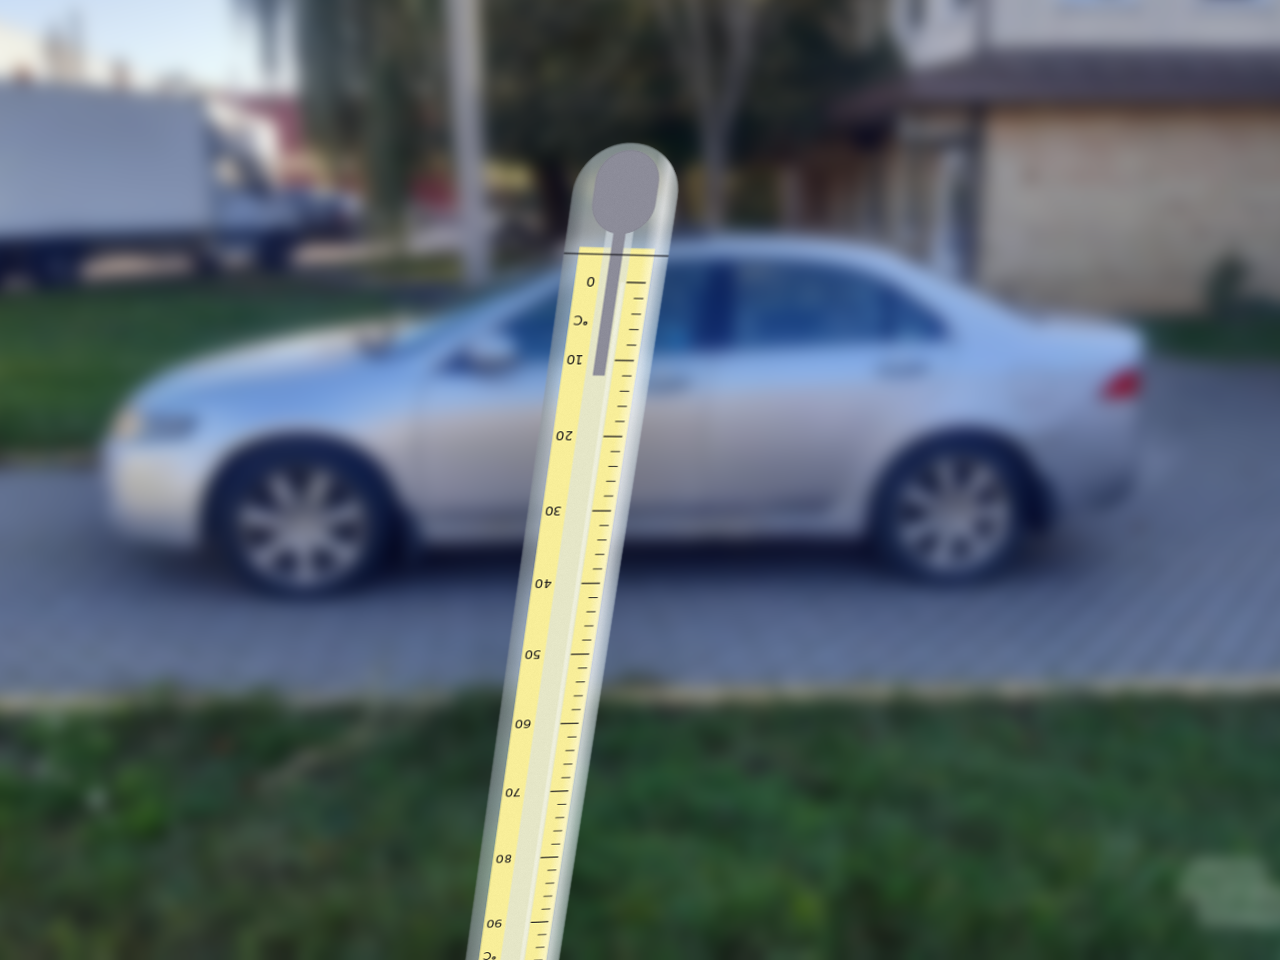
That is 12 °C
